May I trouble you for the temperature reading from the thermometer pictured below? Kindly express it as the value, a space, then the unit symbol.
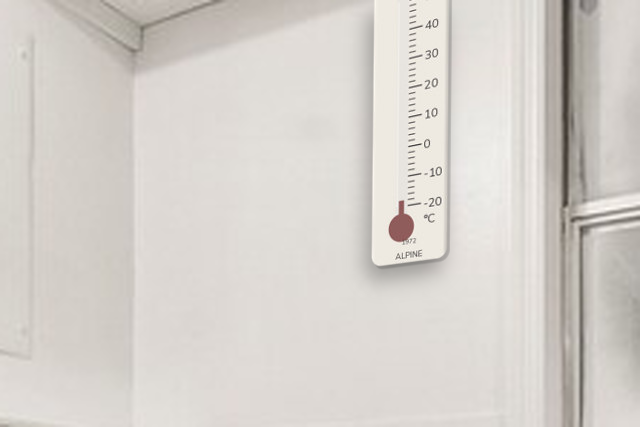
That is -18 °C
